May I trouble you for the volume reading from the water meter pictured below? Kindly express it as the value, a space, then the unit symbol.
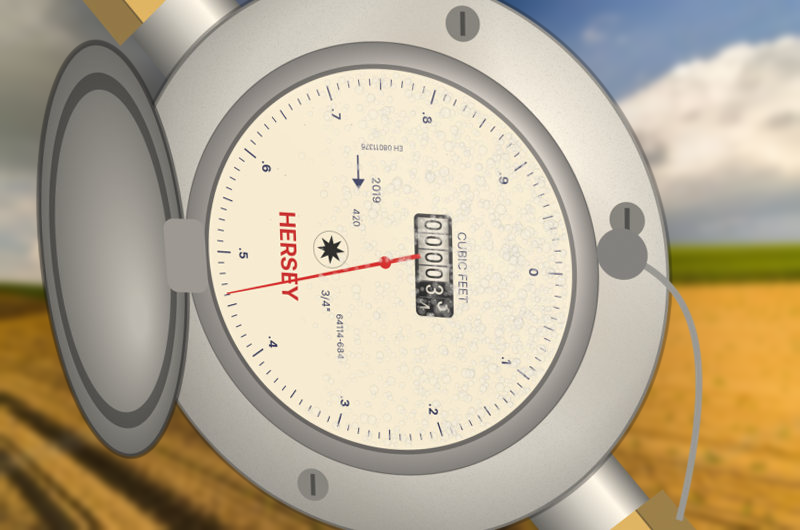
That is 33.46 ft³
